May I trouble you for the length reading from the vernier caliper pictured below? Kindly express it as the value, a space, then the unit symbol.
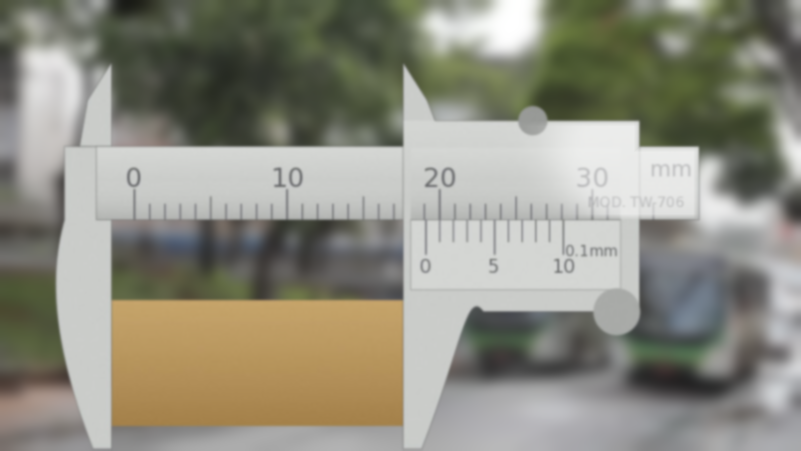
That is 19.1 mm
